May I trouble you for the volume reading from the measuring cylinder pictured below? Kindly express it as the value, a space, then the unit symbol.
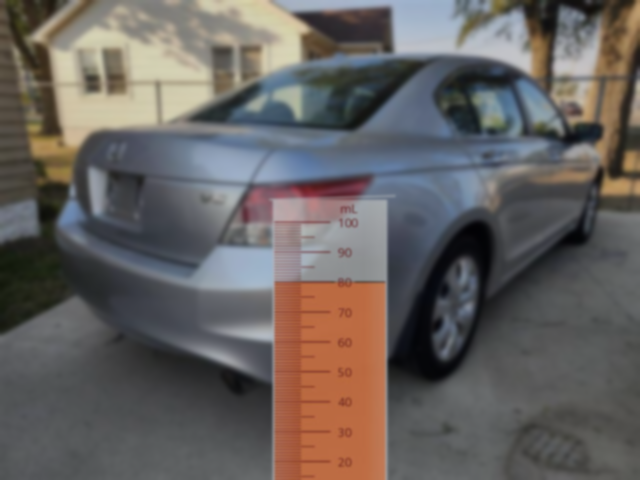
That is 80 mL
